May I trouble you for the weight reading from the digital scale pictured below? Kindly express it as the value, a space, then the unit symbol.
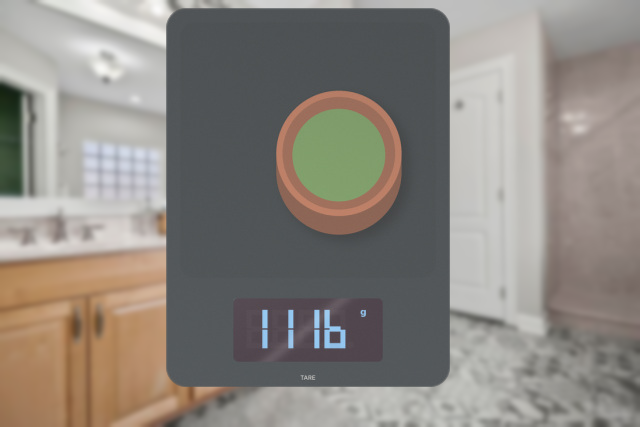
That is 1116 g
